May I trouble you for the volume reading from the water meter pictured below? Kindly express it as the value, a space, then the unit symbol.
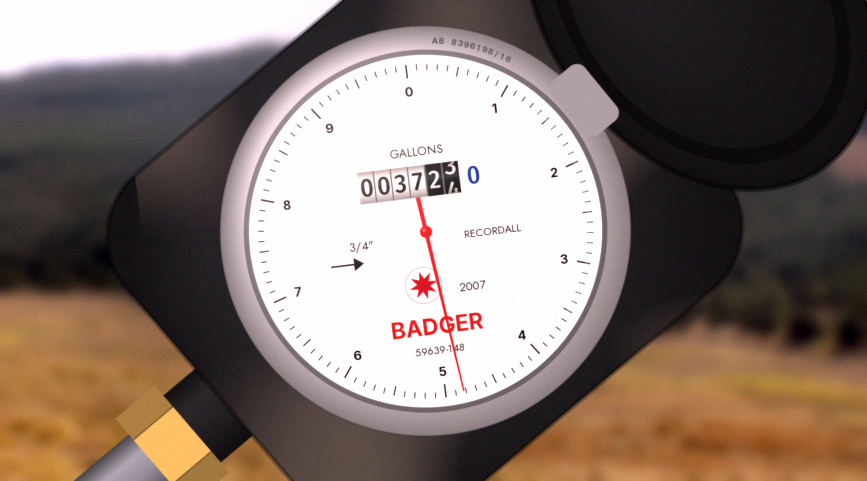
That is 37234.8 gal
